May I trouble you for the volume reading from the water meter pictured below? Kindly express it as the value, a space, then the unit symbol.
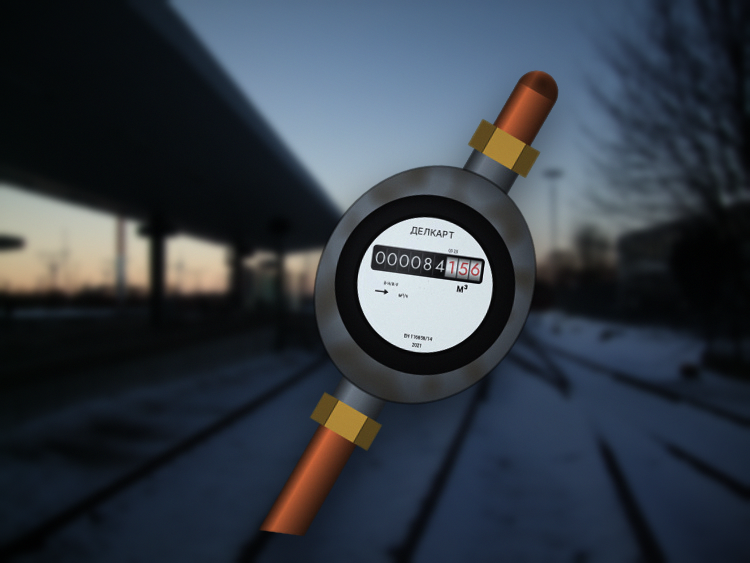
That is 84.156 m³
